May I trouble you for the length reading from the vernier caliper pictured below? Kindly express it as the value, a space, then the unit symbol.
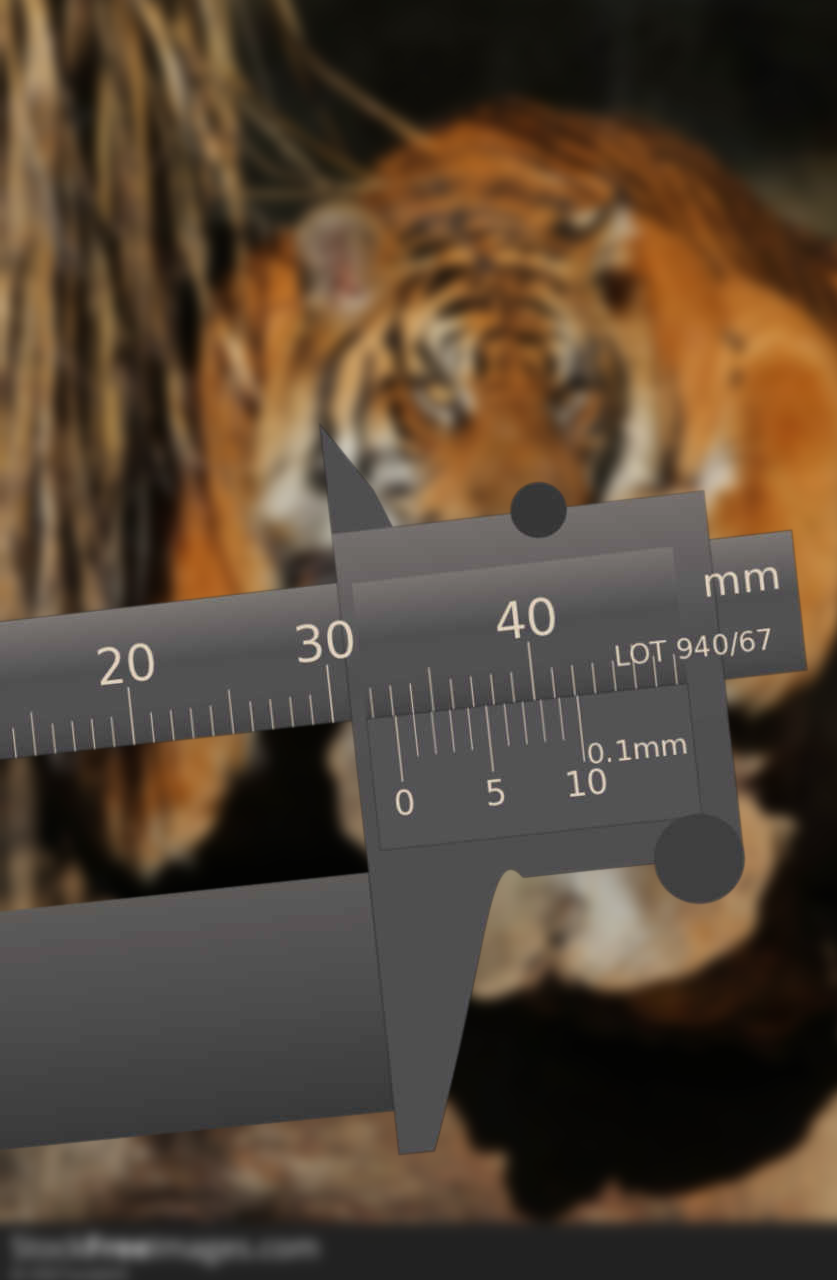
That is 33.1 mm
